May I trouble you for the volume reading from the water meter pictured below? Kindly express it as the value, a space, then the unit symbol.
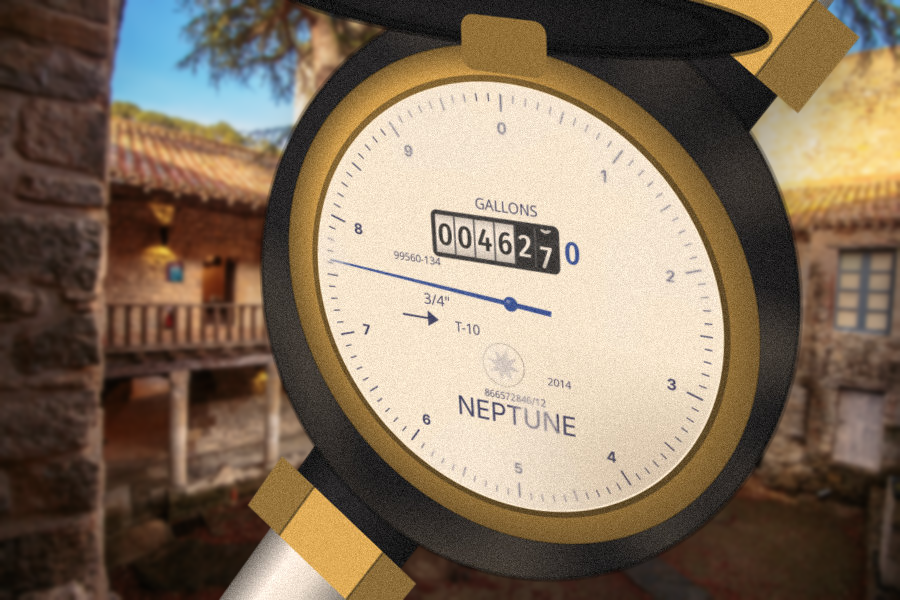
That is 46267.6 gal
